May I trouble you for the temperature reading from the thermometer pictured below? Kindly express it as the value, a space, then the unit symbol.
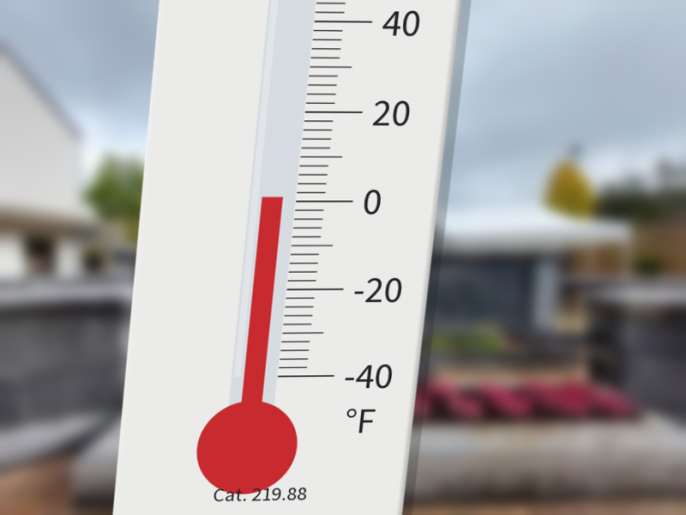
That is 1 °F
